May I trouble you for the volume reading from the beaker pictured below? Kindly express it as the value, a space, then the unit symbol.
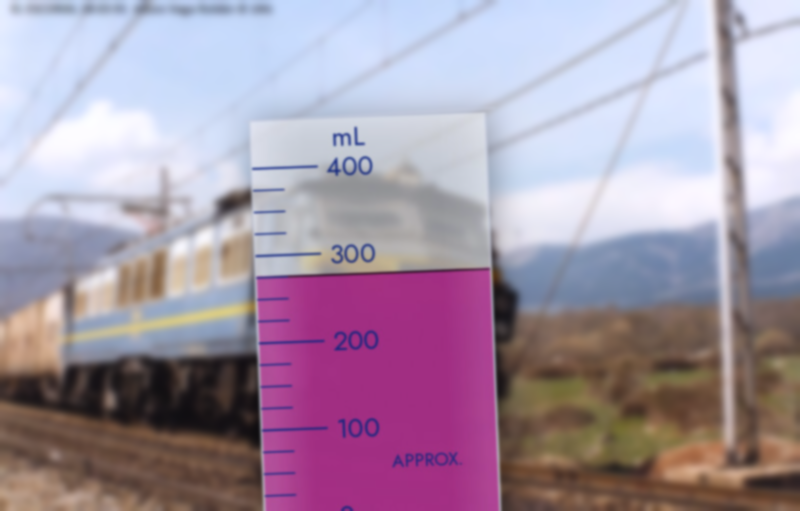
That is 275 mL
